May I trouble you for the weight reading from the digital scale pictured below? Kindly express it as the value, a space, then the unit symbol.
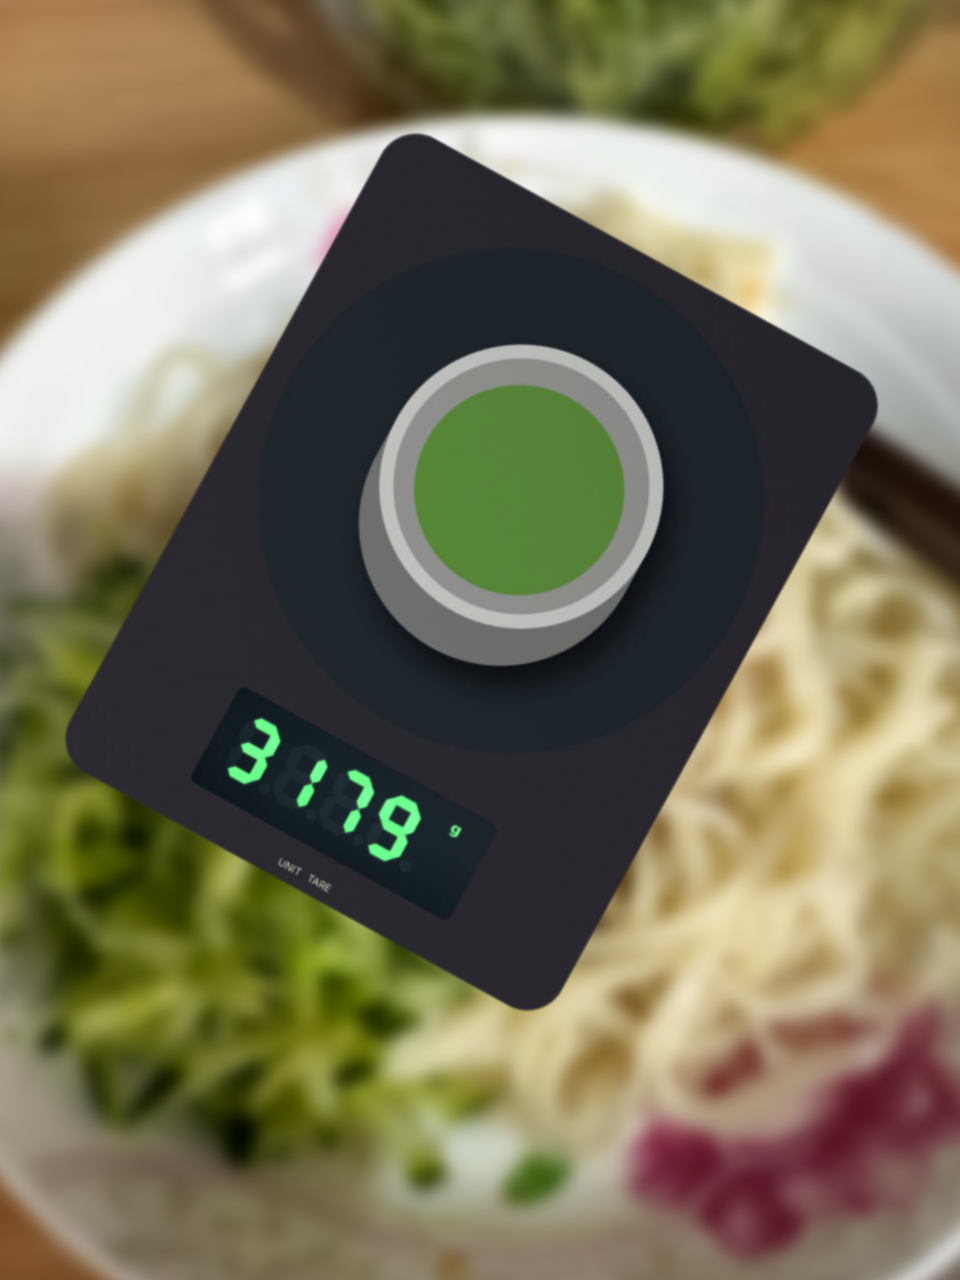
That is 3179 g
